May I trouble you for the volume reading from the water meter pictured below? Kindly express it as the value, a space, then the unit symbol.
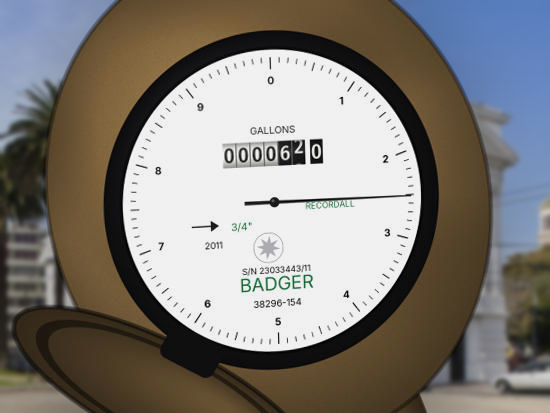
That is 622.5 gal
